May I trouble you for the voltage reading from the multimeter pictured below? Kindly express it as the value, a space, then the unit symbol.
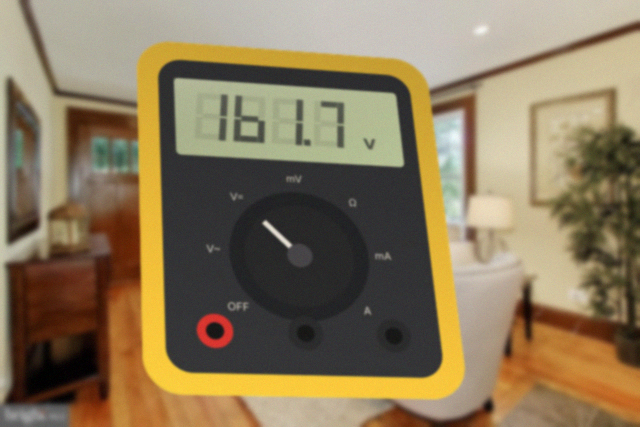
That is 161.7 V
